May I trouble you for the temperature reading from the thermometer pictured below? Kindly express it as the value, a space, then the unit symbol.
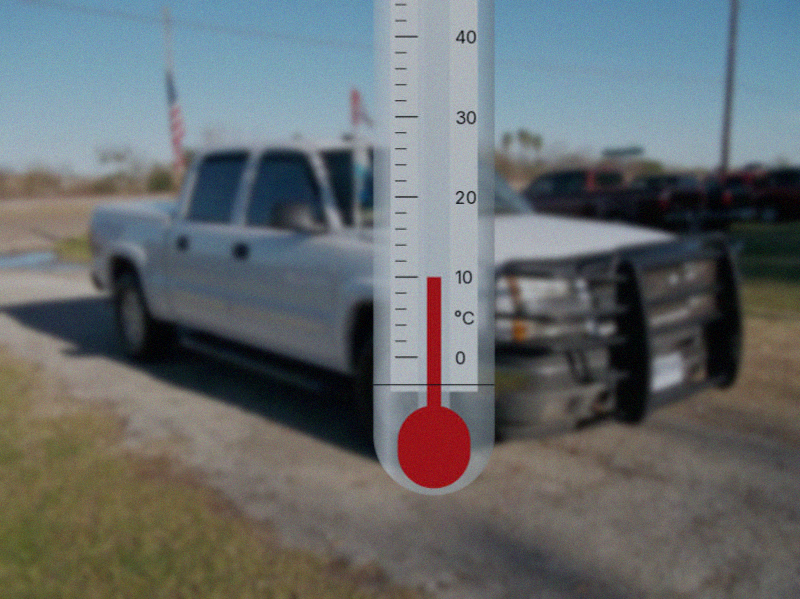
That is 10 °C
